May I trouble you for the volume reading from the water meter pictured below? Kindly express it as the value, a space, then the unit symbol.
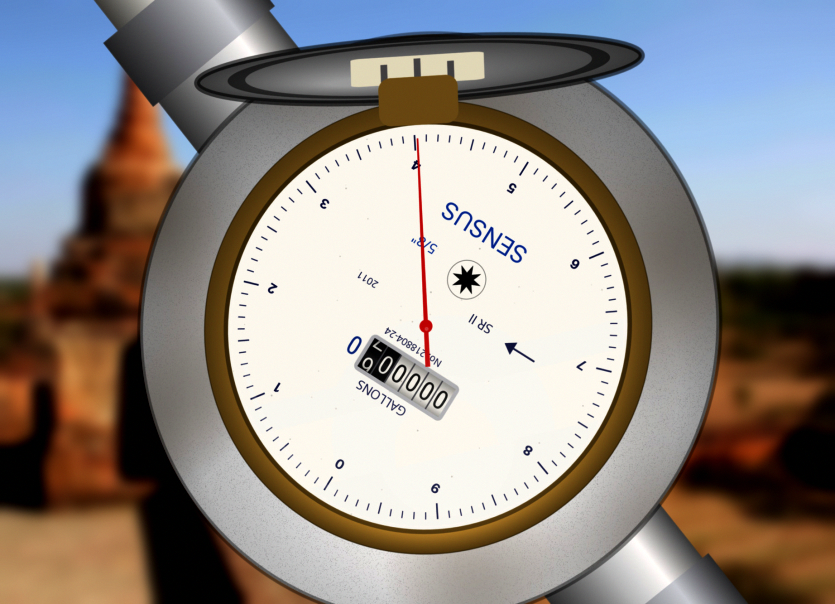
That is 64.0 gal
